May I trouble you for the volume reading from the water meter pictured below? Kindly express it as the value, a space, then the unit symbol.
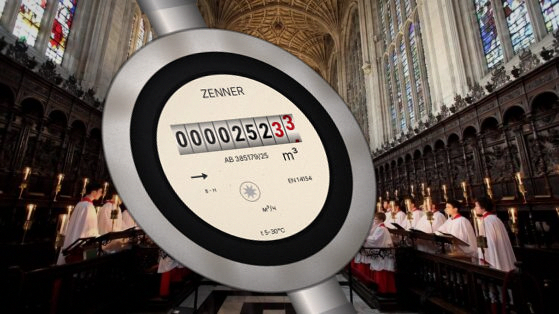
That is 252.33 m³
